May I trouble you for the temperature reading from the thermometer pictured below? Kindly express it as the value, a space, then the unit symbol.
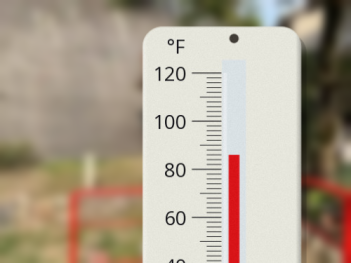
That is 86 °F
